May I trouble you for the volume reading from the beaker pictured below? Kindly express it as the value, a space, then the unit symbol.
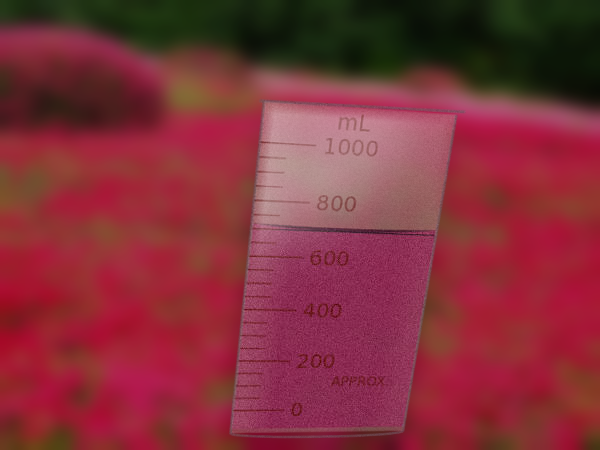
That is 700 mL
